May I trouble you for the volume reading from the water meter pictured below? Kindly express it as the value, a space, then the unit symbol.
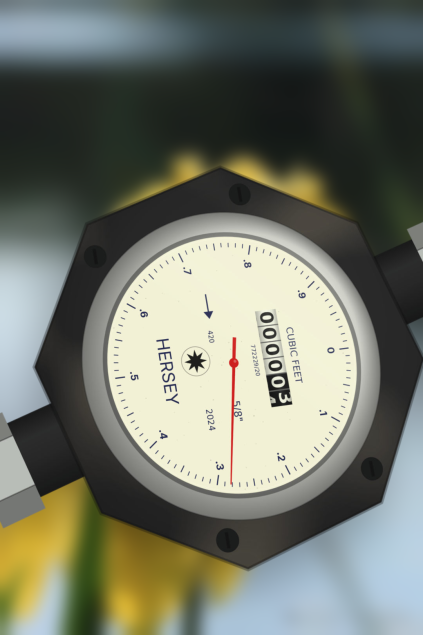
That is 3.28 ft³
